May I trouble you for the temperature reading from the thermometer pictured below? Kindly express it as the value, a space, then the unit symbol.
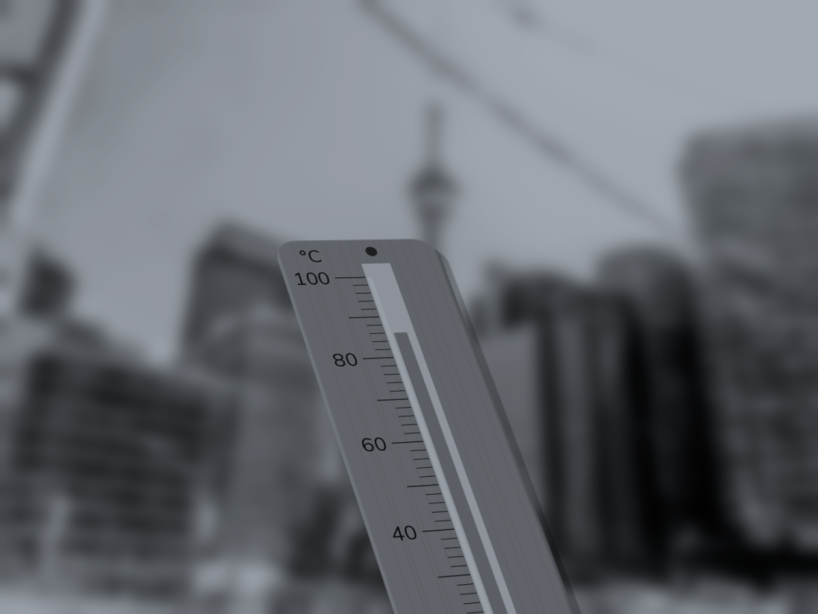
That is 86 °C
